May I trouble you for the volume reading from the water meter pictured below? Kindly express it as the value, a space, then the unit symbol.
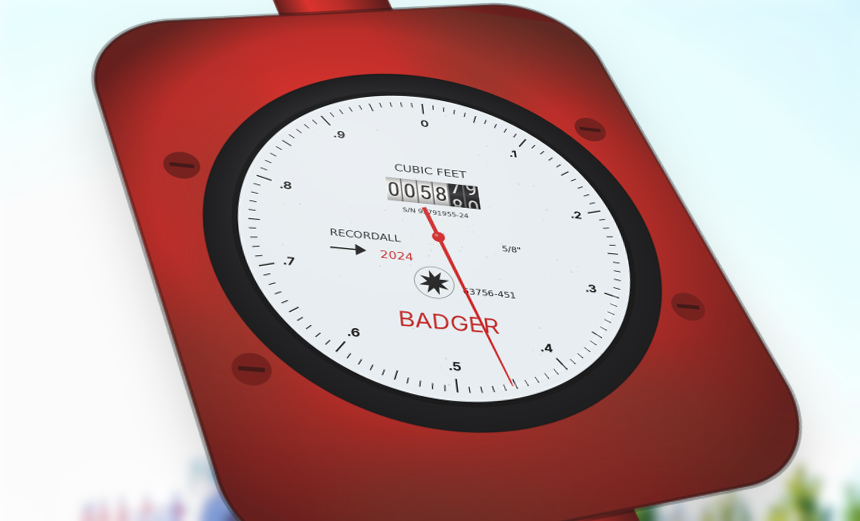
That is 5879.45 ft³
